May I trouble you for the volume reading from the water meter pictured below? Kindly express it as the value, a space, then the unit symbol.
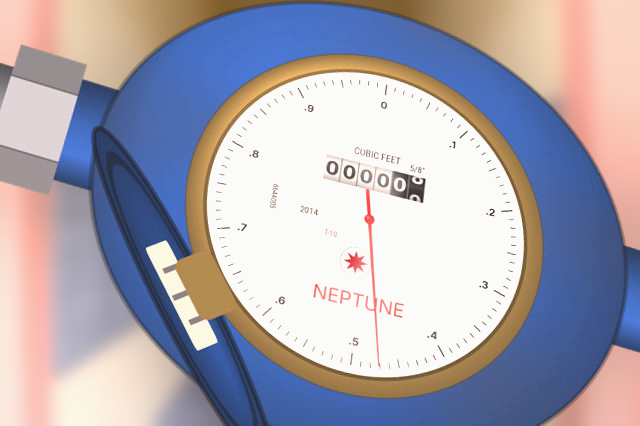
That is 8.47 ft³
